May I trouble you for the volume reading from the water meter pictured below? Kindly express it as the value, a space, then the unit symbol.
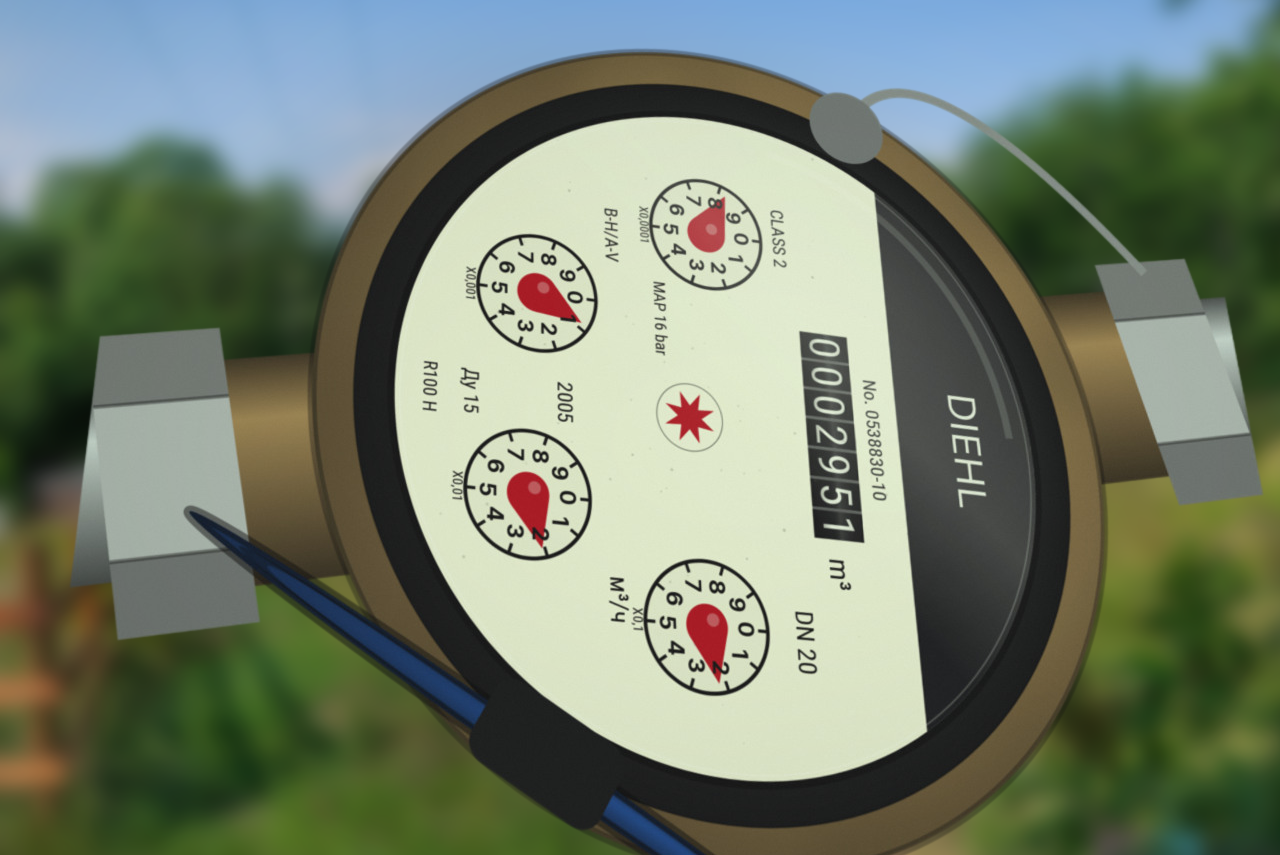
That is 2951.2208 m³
